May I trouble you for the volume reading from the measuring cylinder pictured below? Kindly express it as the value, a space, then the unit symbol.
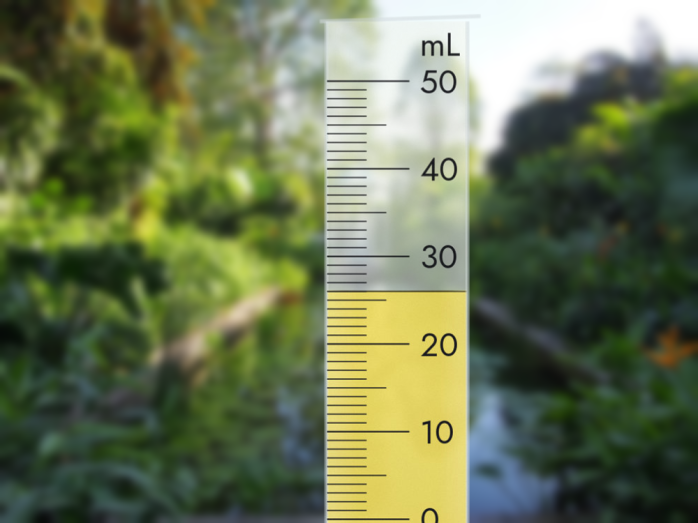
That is 26 mL
